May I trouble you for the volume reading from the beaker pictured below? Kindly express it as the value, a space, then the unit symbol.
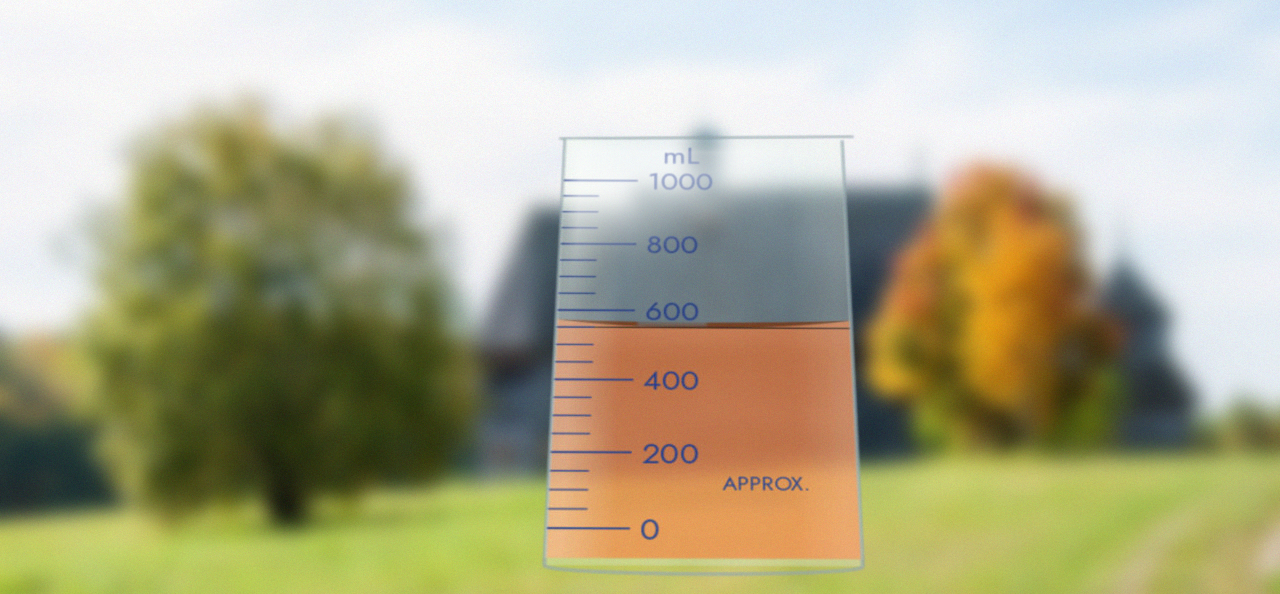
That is 550 mL
